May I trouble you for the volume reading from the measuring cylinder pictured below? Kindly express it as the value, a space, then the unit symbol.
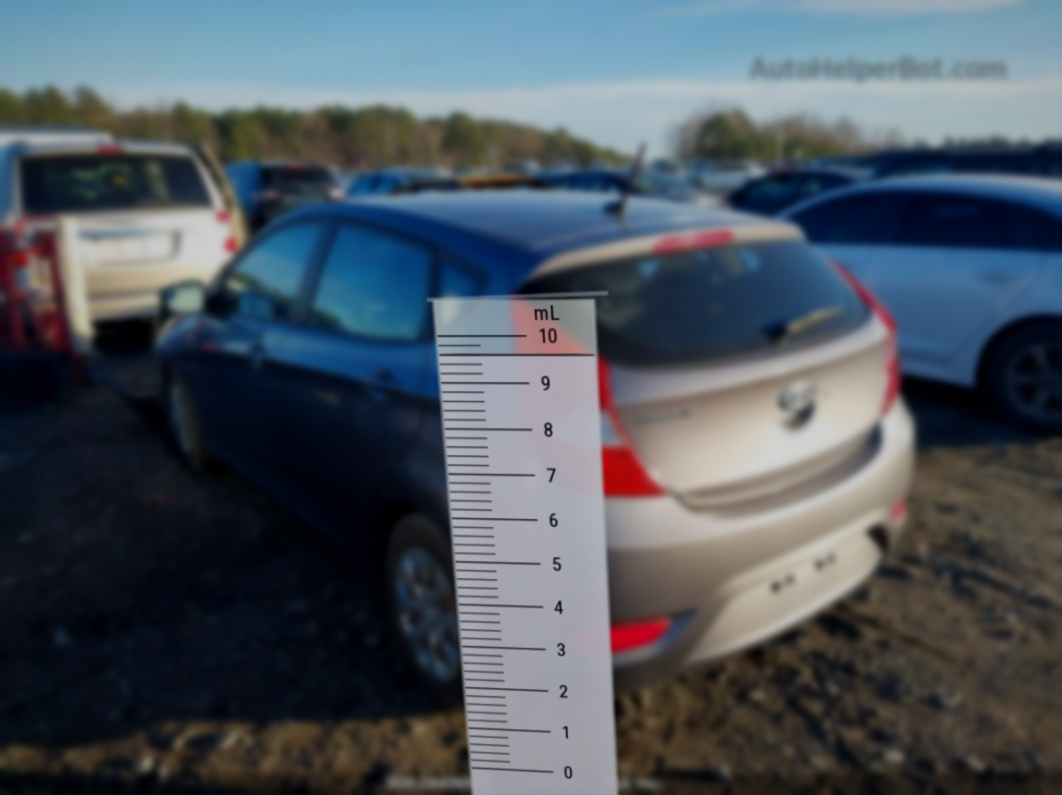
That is 9.6 mL
